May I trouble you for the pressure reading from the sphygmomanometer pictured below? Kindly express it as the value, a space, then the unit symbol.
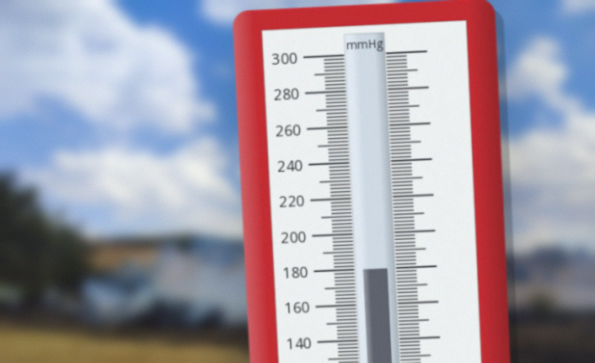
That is 180 mmHg
